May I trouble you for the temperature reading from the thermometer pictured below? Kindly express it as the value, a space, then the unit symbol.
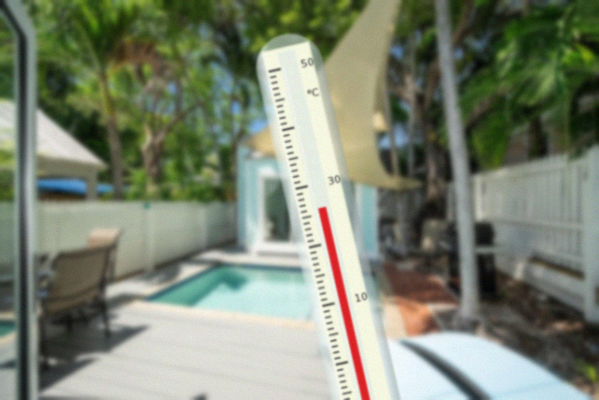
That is 26 °C
